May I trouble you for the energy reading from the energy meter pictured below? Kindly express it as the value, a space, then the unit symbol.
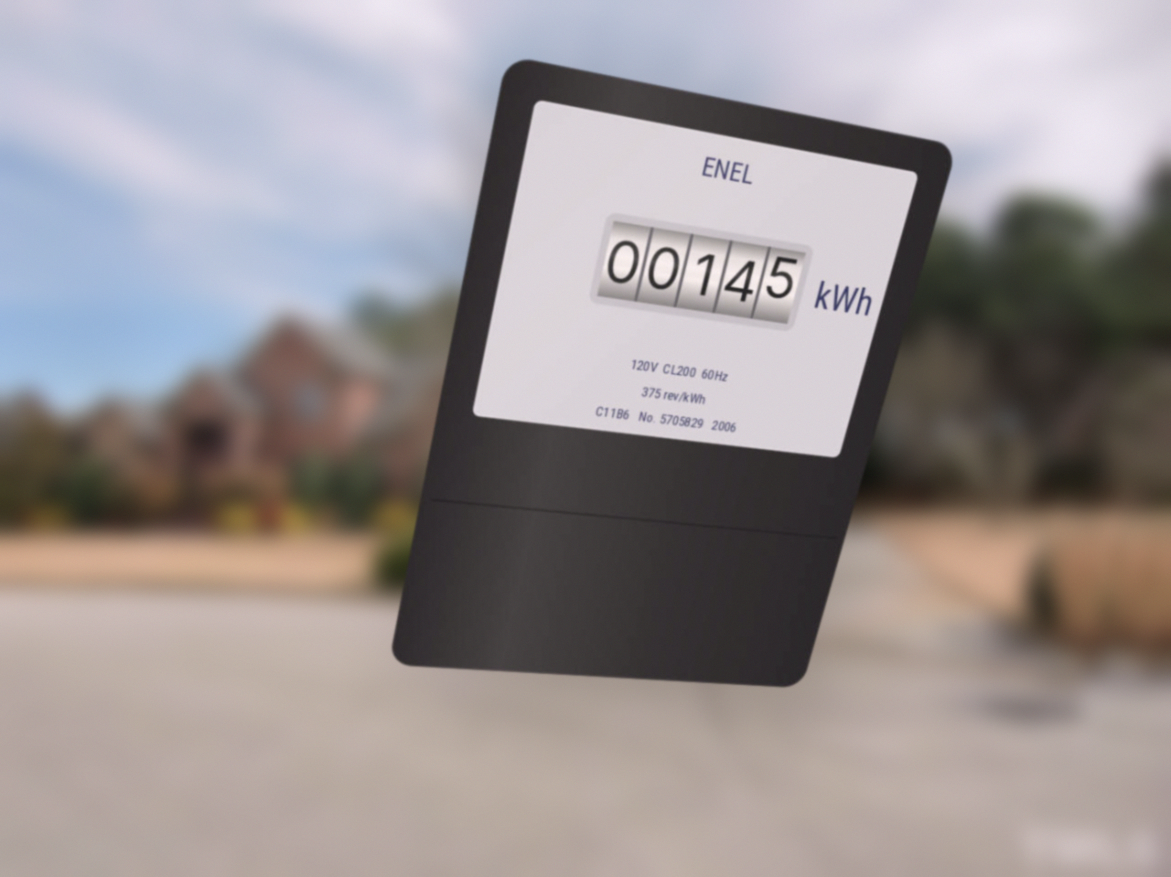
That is 145 kWh
